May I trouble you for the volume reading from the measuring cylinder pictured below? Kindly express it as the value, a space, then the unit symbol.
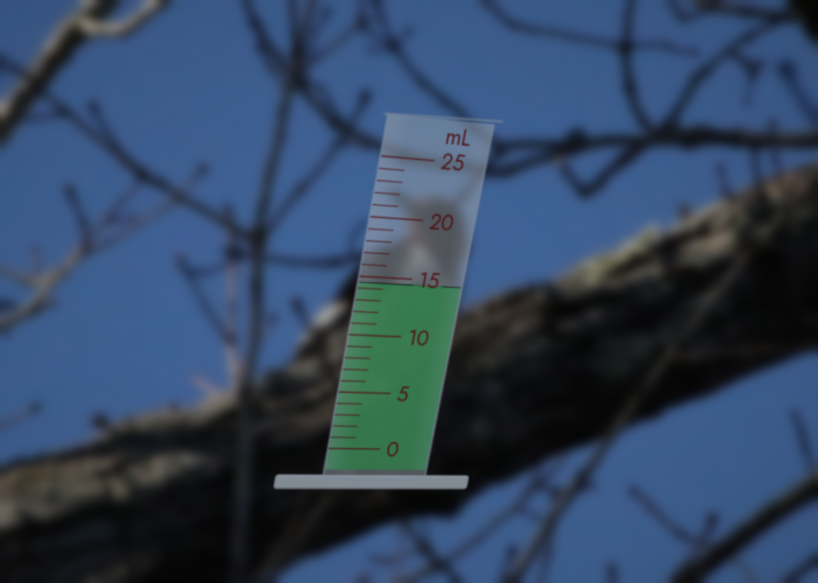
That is 14.5 mL
